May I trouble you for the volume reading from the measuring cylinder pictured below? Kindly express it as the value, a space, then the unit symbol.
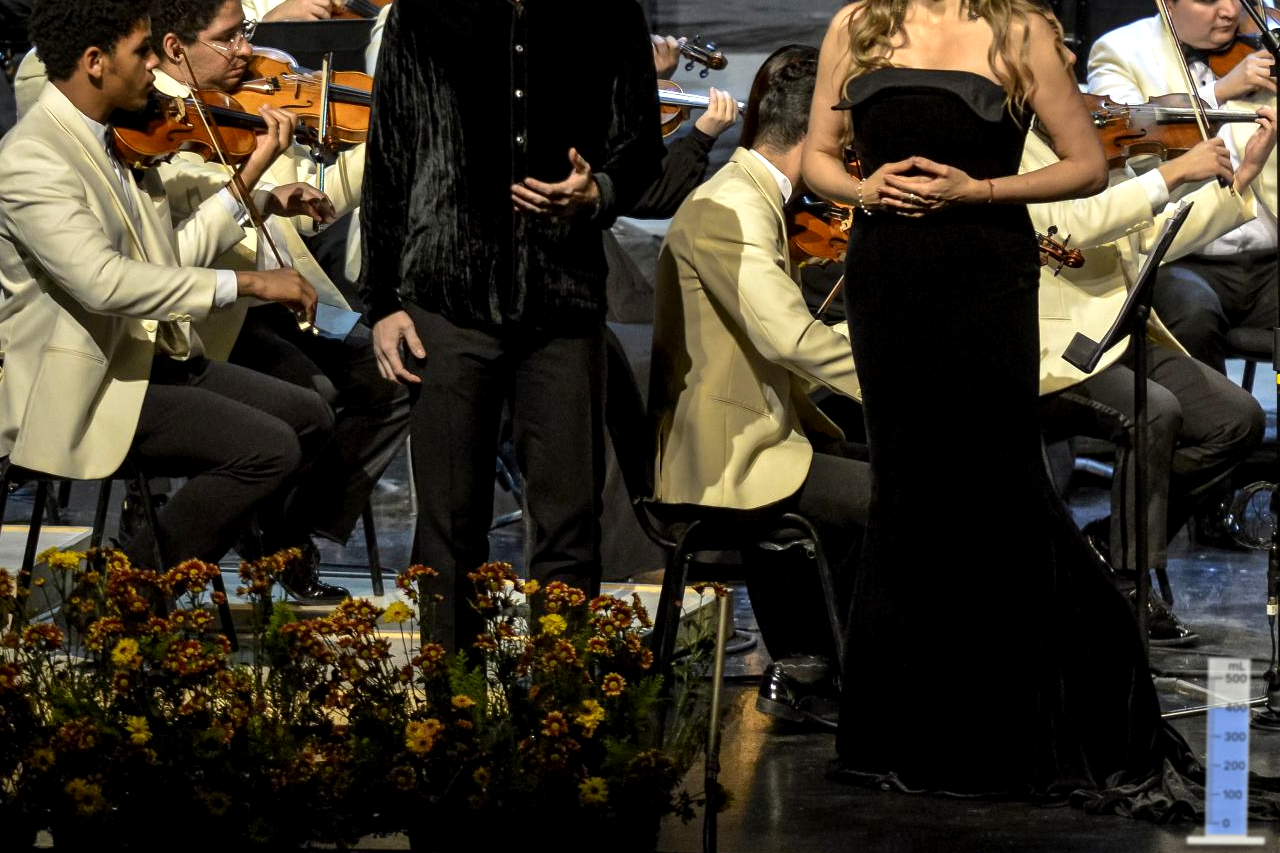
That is 400 mL
